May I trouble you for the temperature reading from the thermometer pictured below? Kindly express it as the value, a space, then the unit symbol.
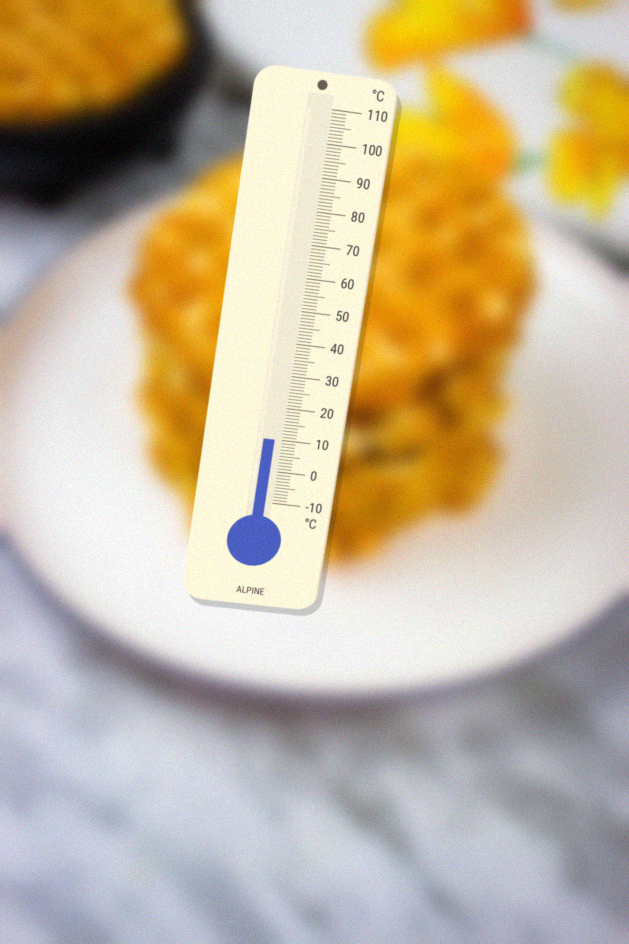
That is 10 °C
